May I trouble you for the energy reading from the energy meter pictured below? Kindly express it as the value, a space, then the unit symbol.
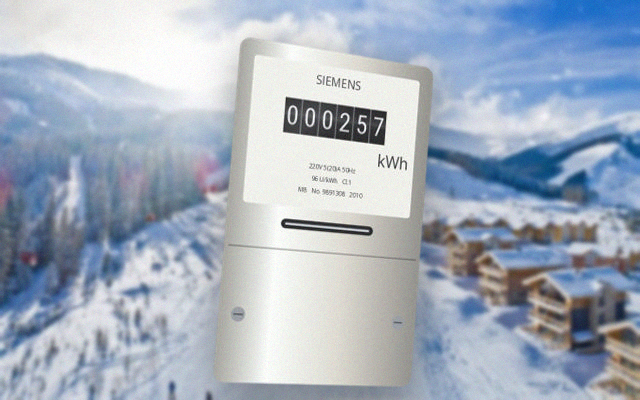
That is 257 kWh
